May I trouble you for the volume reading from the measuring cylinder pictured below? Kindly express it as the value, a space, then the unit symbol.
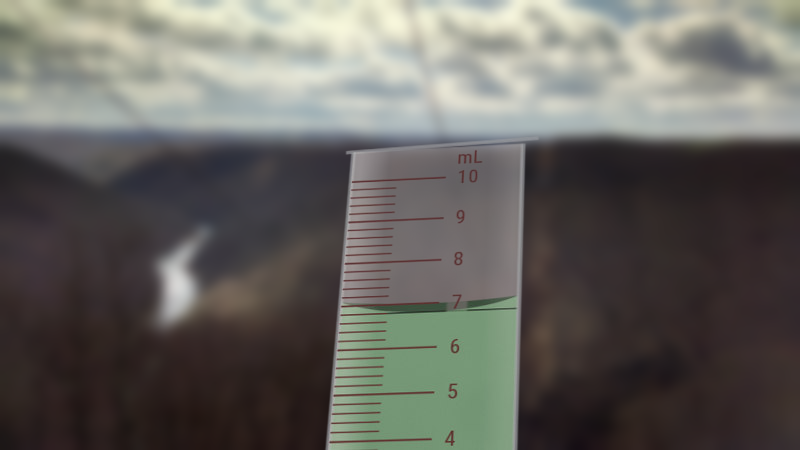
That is 6.8 mL
